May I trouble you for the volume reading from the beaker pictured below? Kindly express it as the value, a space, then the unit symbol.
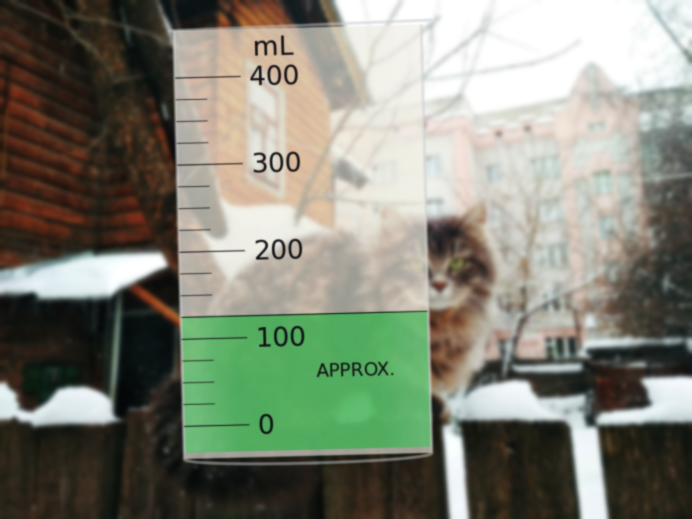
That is 125 mL
